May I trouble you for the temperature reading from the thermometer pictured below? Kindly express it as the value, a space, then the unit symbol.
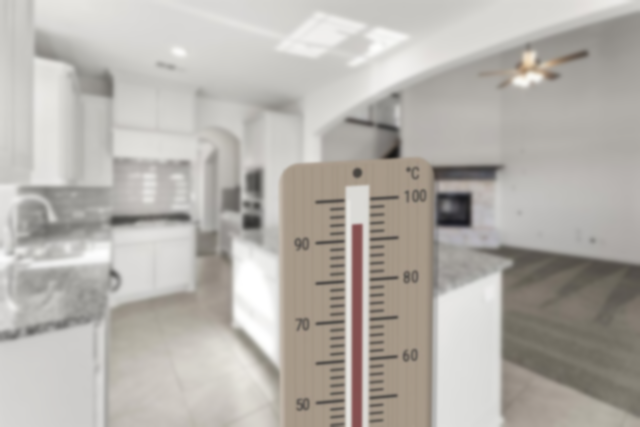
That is 94 °C
